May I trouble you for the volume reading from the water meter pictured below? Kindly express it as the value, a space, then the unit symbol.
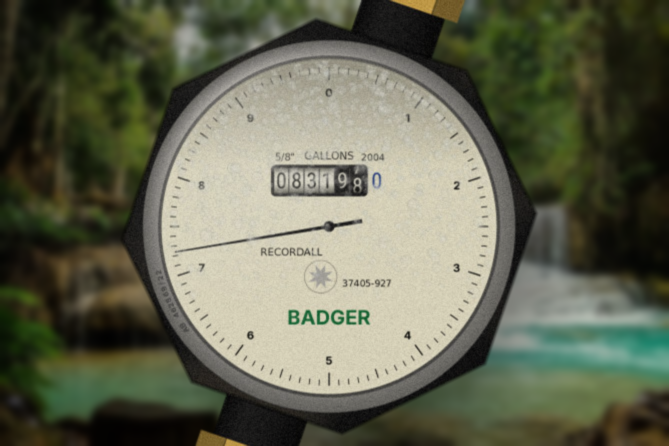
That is 831977.2 gal
